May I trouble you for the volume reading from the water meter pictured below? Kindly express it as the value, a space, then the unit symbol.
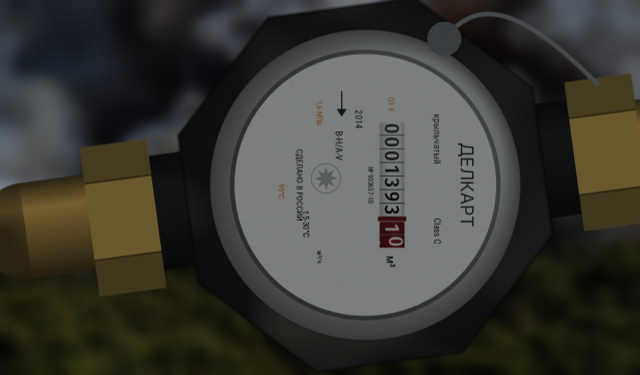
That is 1393.10 m³
